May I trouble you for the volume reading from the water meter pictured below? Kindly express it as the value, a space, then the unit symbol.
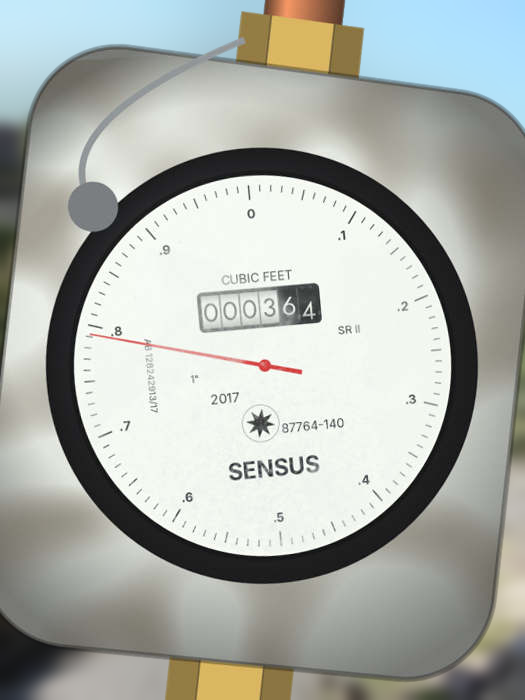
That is 363.79 ft³
